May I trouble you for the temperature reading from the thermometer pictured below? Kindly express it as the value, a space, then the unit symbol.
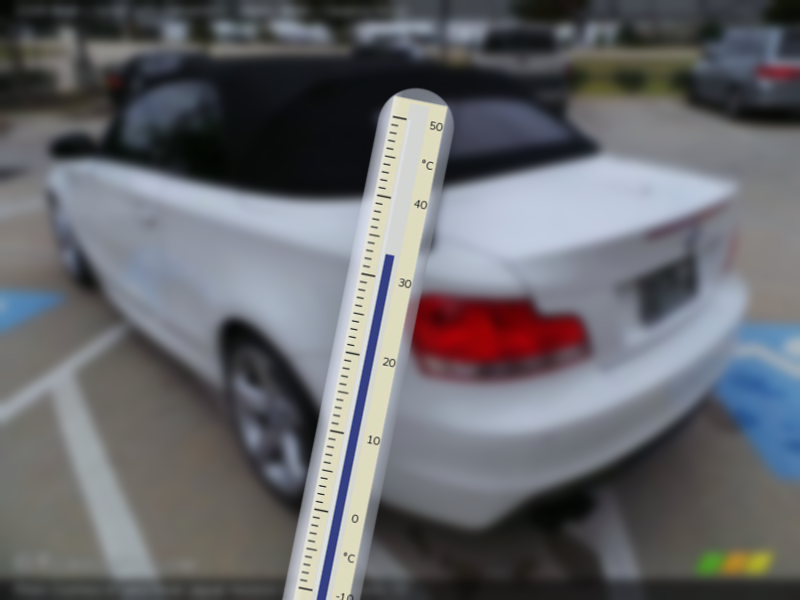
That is 33 °C
